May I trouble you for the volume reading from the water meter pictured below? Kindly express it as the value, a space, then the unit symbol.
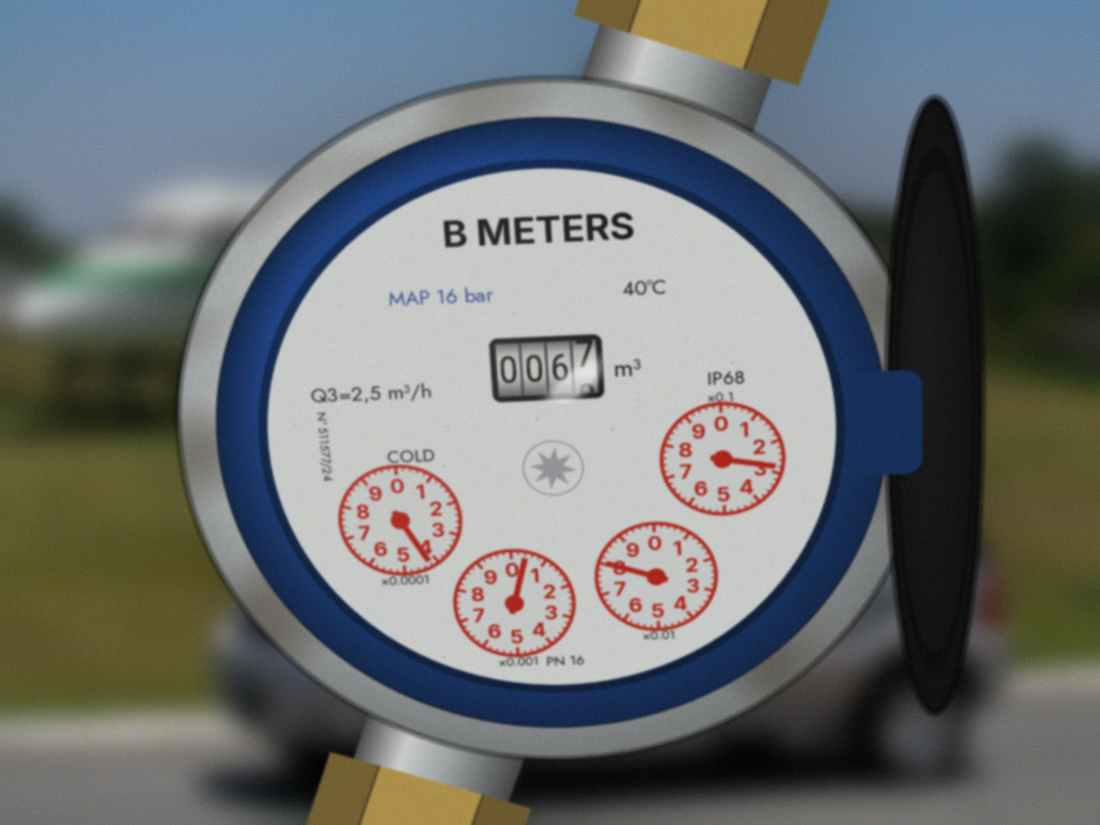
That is 67.2804 m³
